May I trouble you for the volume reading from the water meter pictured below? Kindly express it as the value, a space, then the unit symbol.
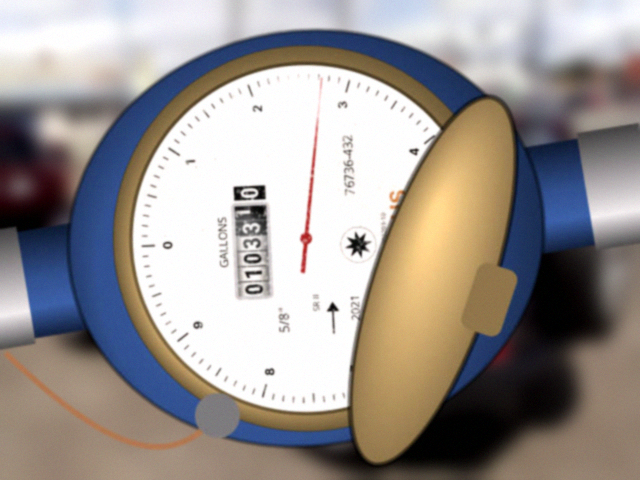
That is 103312.7 gal
